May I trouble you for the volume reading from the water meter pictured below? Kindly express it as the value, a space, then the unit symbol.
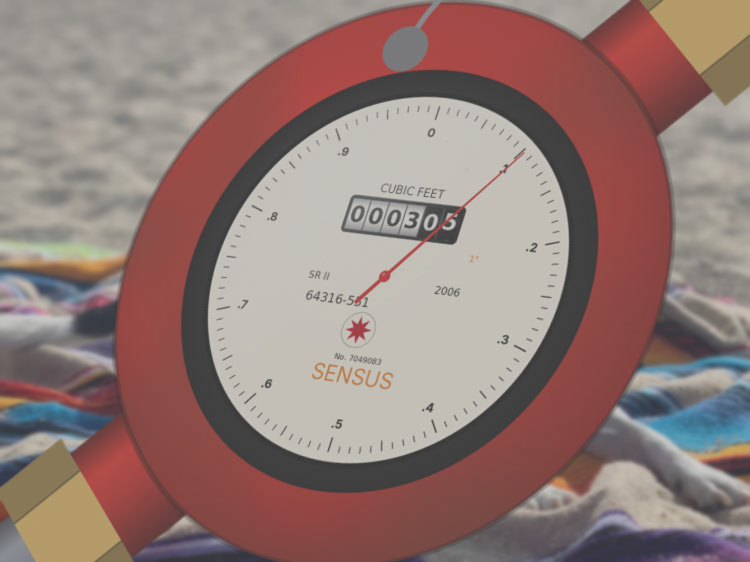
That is 305.10 ft³
